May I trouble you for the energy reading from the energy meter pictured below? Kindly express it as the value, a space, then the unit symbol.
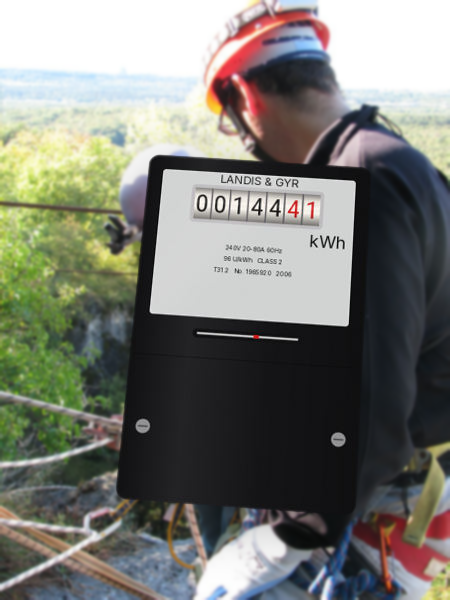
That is 144.41 kWh
